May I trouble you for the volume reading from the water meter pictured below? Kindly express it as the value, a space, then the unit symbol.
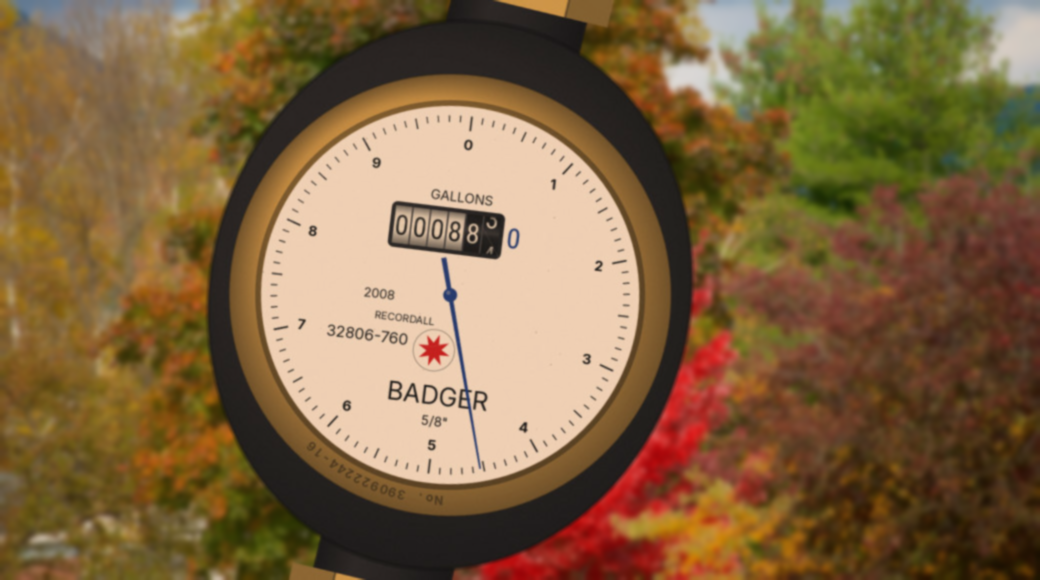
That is 8834.5 gal
